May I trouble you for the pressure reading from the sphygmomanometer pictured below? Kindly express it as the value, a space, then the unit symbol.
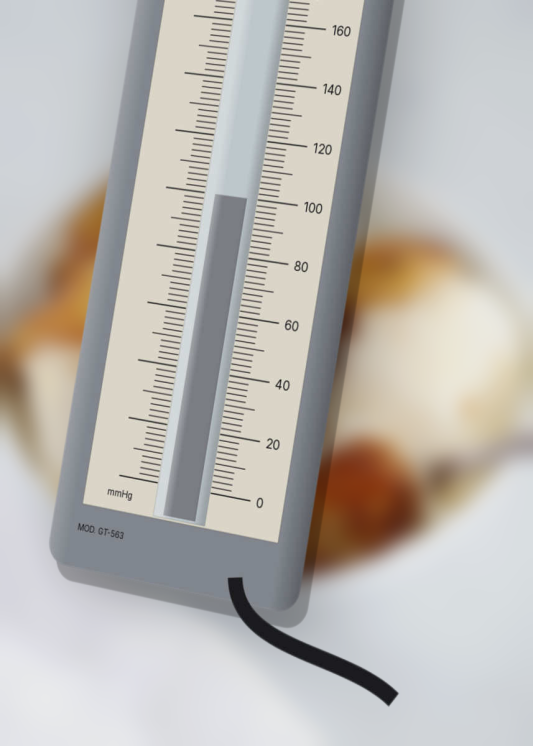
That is 100 mmHg
